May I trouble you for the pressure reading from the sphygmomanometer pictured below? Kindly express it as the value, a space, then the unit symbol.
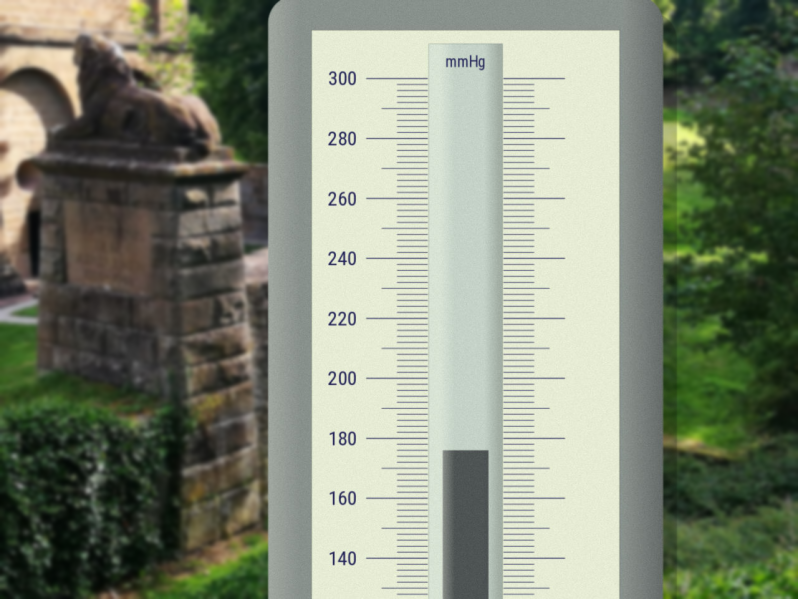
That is 176 mmHg
